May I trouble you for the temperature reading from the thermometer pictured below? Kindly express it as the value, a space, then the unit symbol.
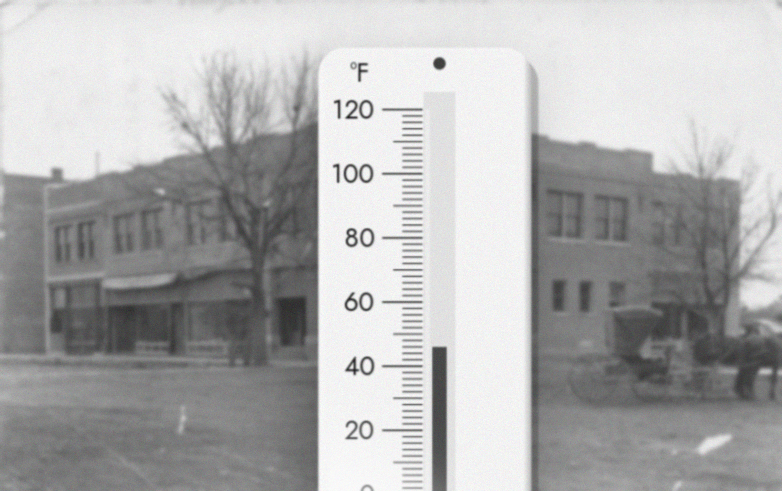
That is 46 °F
